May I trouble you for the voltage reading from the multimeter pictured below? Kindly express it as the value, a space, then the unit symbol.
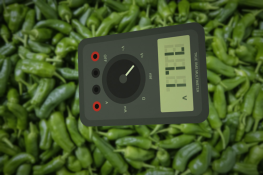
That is 71.1 V
